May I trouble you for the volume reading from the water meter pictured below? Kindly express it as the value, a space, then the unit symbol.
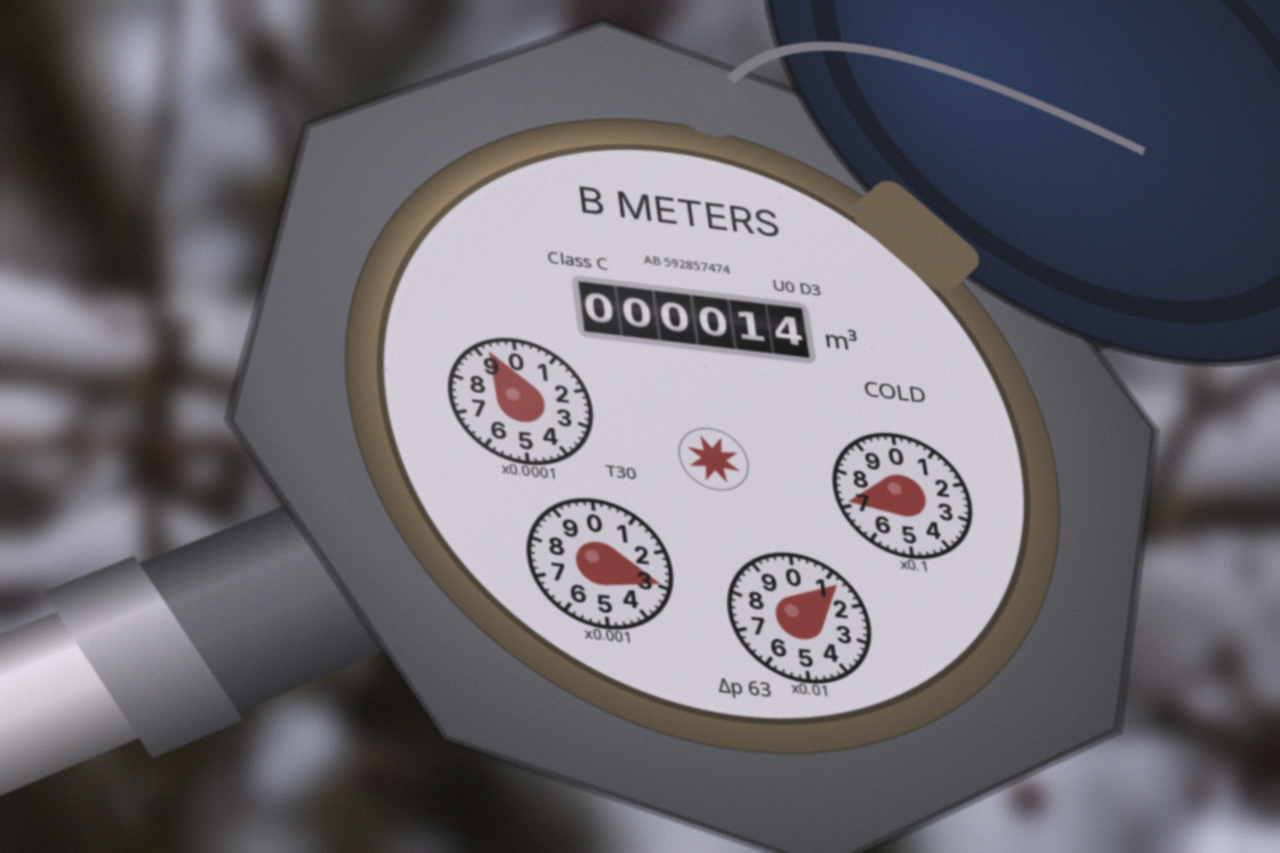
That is 14.7129 m³
